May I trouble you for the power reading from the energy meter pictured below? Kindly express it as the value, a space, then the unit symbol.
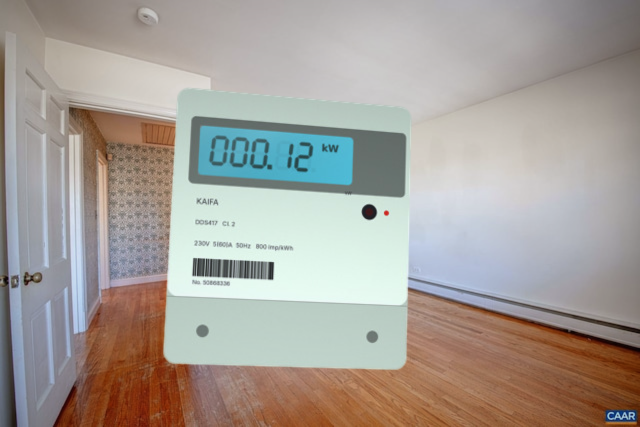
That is 0.12 kW
